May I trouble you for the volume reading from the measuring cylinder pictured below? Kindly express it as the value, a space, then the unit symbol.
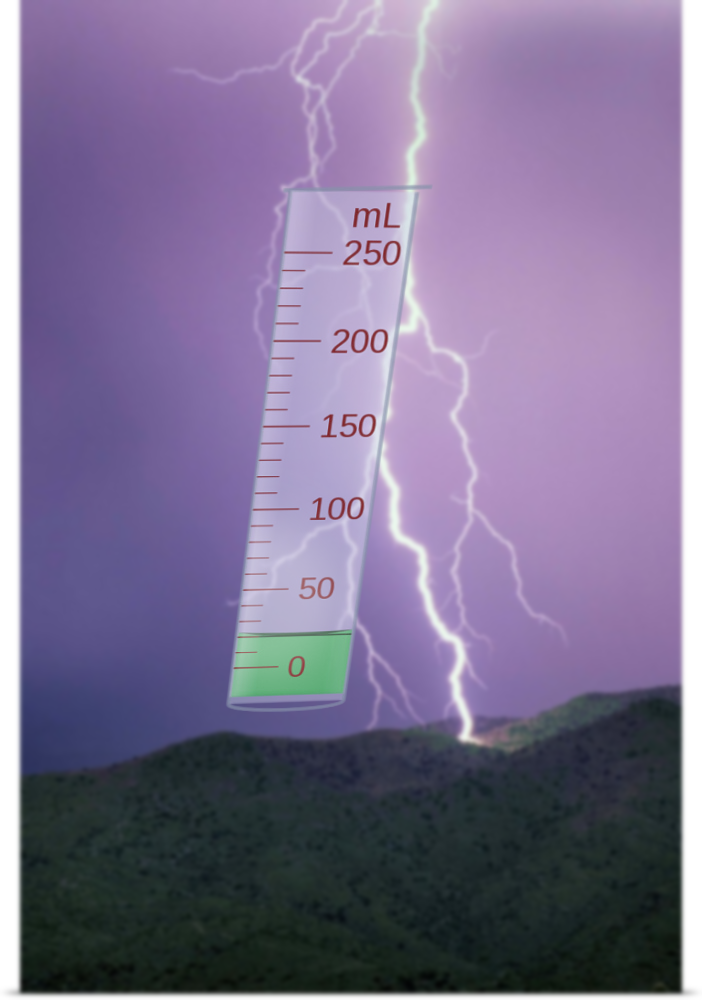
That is 20 mL
